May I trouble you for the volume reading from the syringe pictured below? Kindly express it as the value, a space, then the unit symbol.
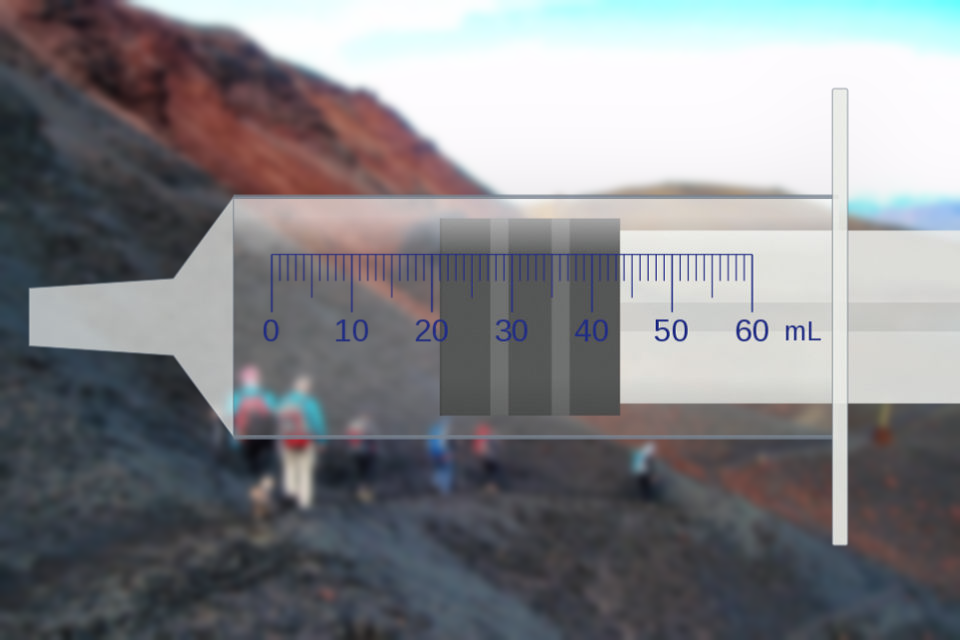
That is 21 mL
